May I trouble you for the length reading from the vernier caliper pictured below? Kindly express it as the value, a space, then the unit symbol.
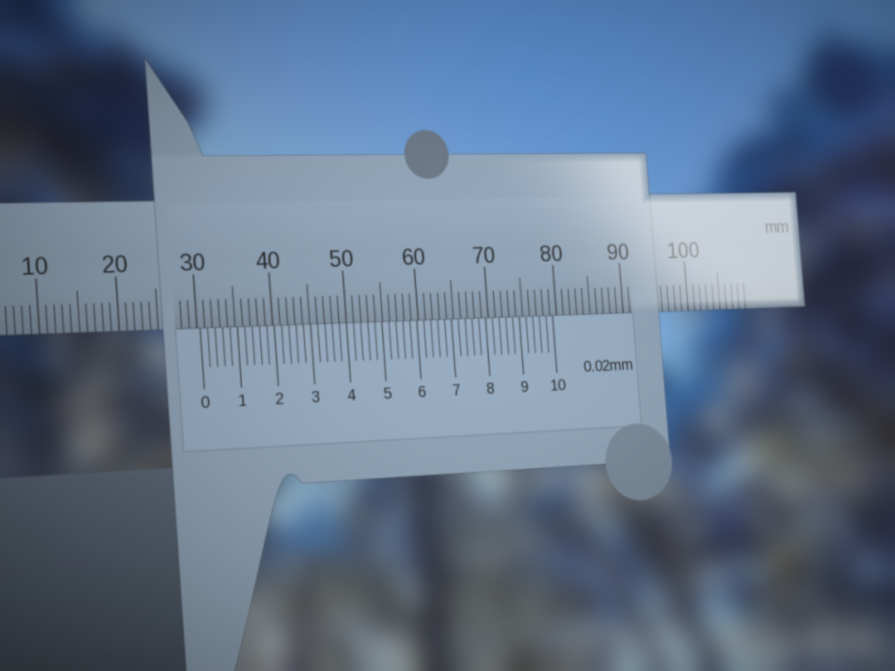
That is 30.4 mm
